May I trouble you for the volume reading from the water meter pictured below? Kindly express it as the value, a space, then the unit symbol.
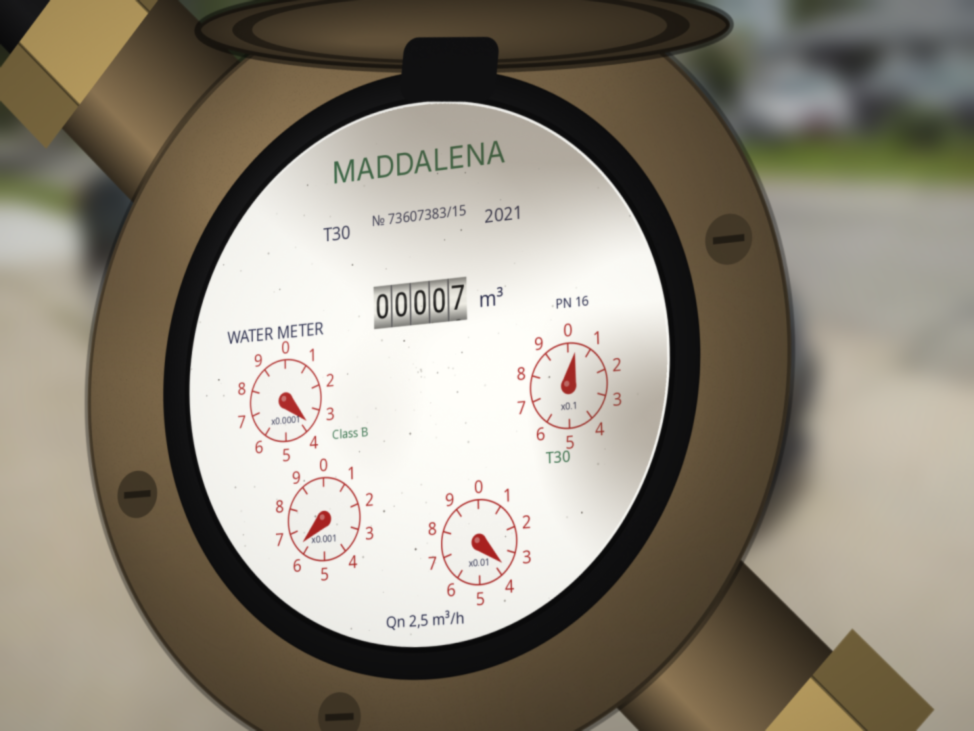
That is 7.0363 m³
